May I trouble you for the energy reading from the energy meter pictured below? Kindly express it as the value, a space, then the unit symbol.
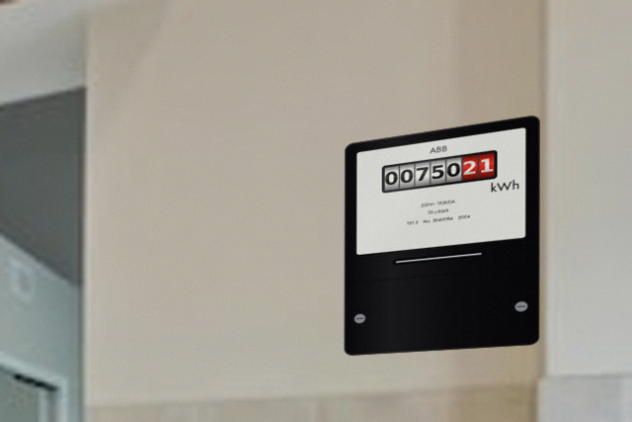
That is 750.21 kWh
